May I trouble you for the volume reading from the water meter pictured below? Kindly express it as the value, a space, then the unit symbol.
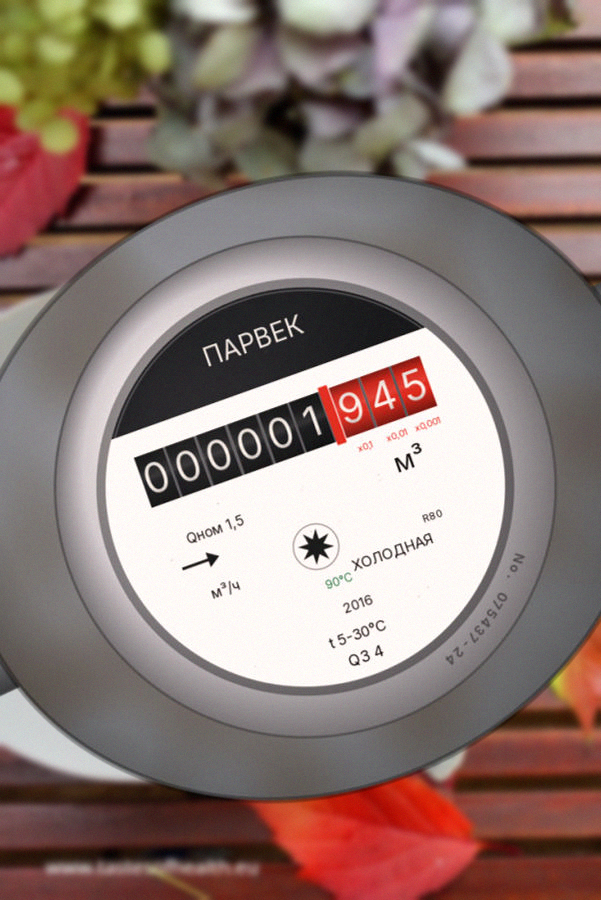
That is 1.945 m³
